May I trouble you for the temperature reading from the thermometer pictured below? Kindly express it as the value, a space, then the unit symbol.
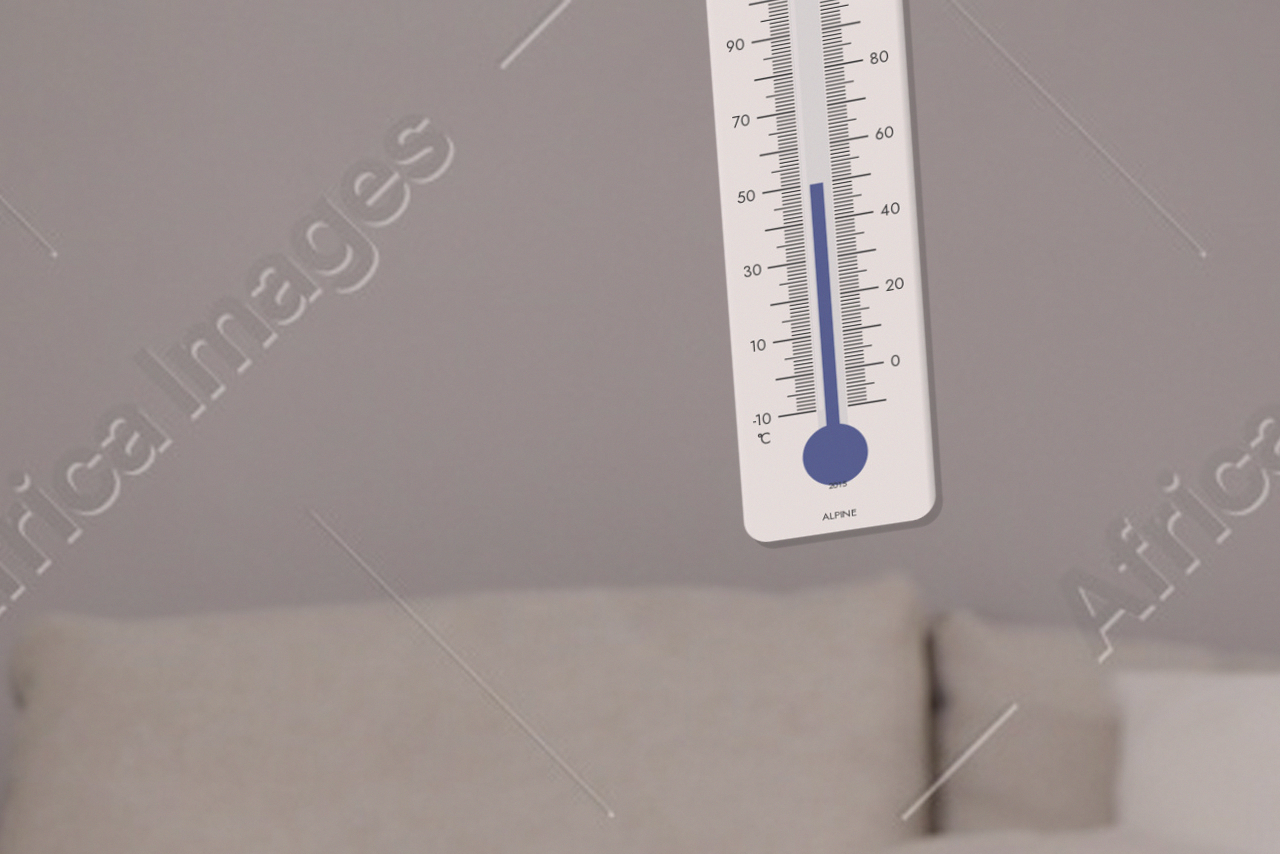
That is 50 °C
